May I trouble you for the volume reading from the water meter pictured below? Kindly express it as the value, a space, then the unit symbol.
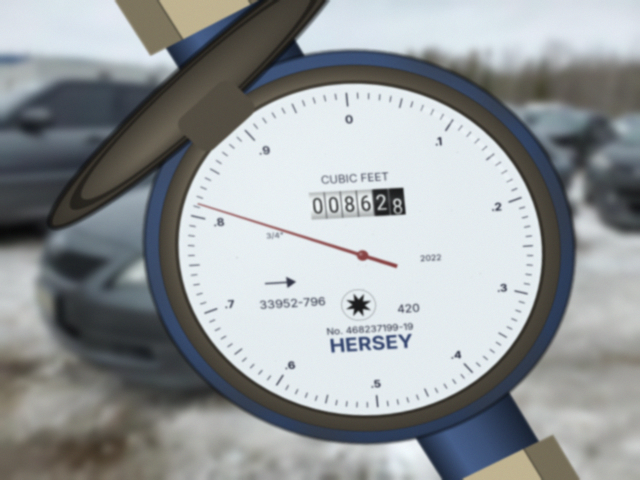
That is 8627.81 ft³
